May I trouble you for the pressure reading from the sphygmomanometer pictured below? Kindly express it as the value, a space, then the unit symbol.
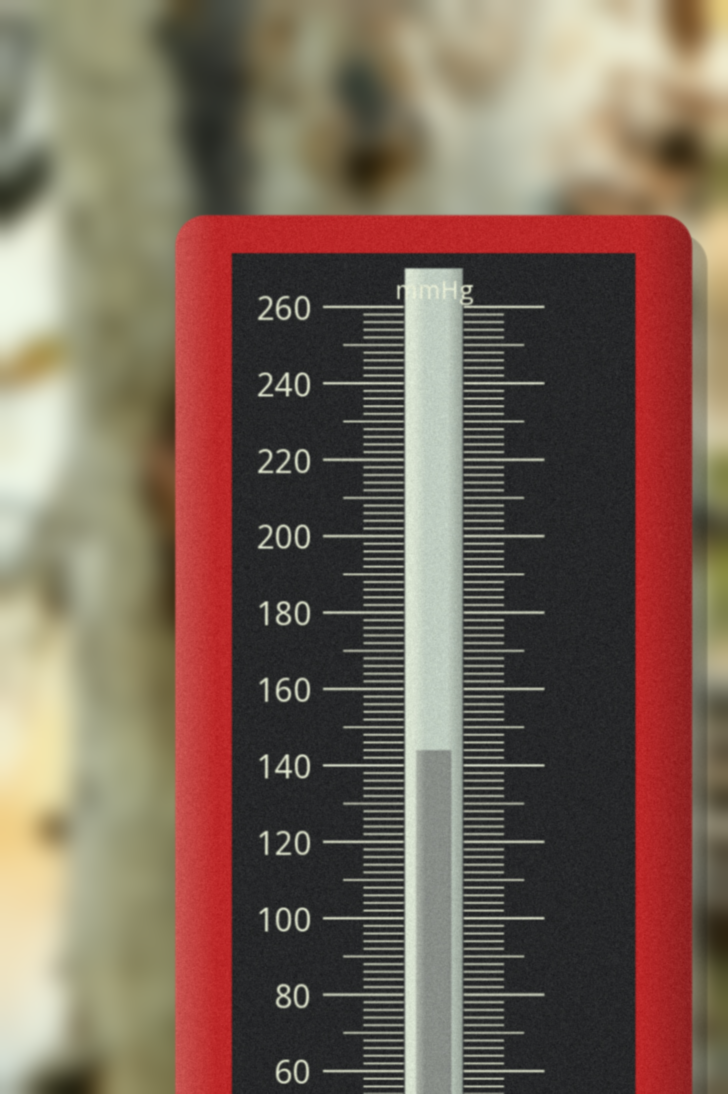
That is 144 mmHg
